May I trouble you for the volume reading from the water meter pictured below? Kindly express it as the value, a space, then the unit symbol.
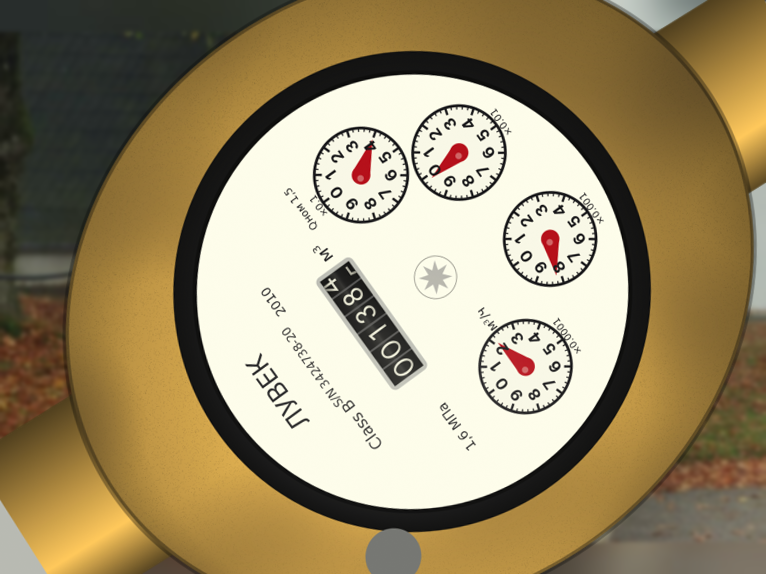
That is 1384.3982 m³
